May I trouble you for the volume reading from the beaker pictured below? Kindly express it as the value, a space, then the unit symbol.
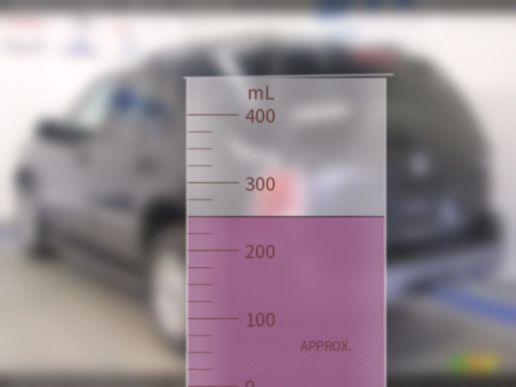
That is 250 mL
